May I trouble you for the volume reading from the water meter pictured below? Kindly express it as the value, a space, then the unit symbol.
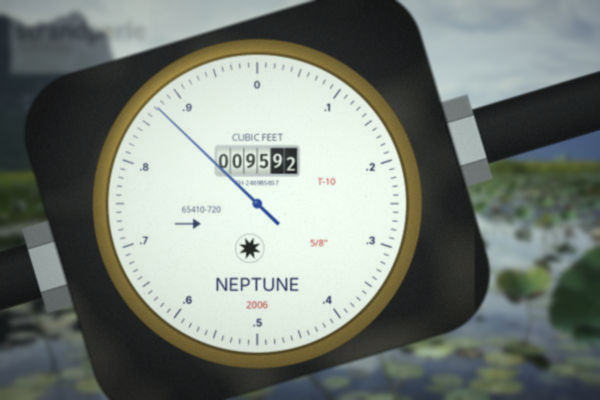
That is 9591.87 ft³
